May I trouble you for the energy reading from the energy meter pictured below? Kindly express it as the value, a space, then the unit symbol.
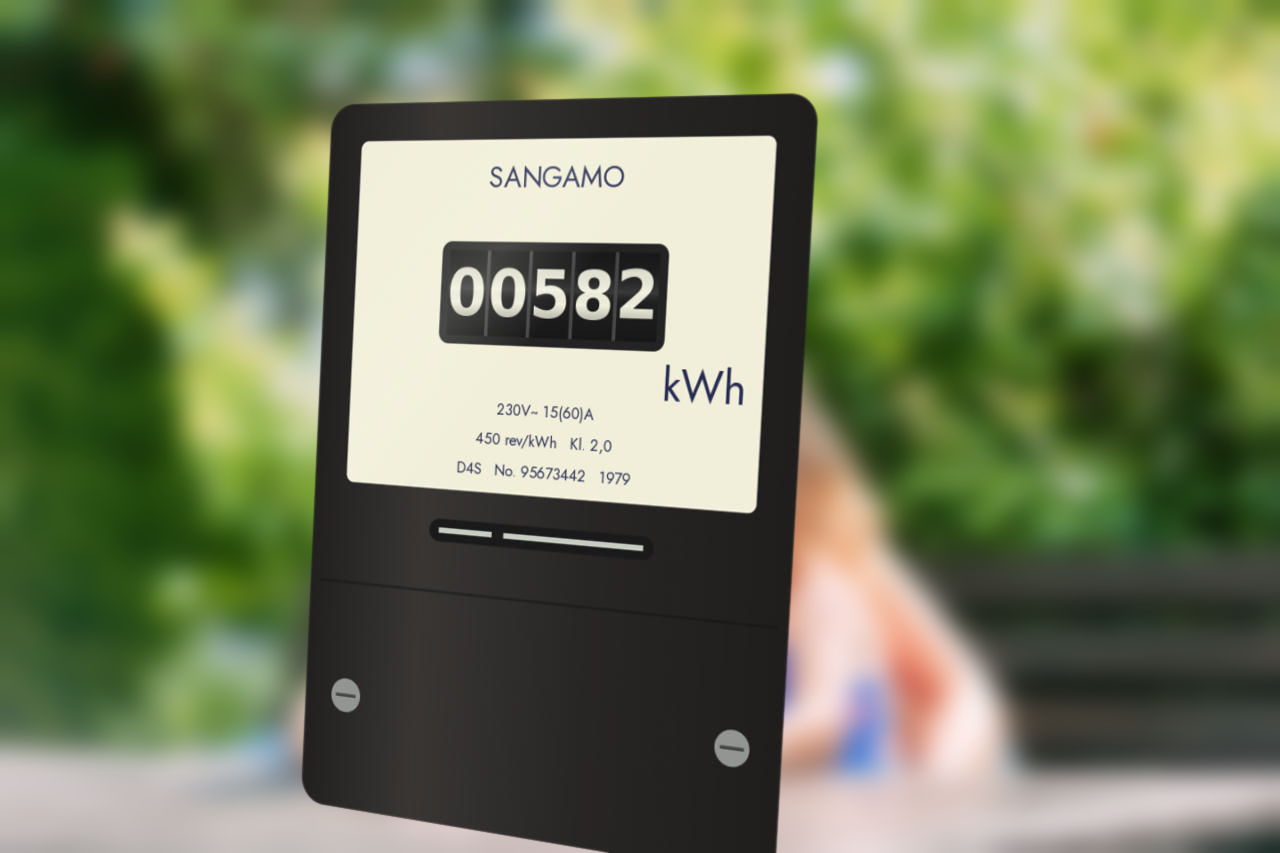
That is 582 kWh
